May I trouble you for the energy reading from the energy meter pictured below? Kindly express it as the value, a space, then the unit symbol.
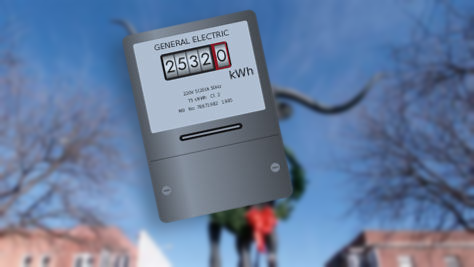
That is 2532.0 kWh
